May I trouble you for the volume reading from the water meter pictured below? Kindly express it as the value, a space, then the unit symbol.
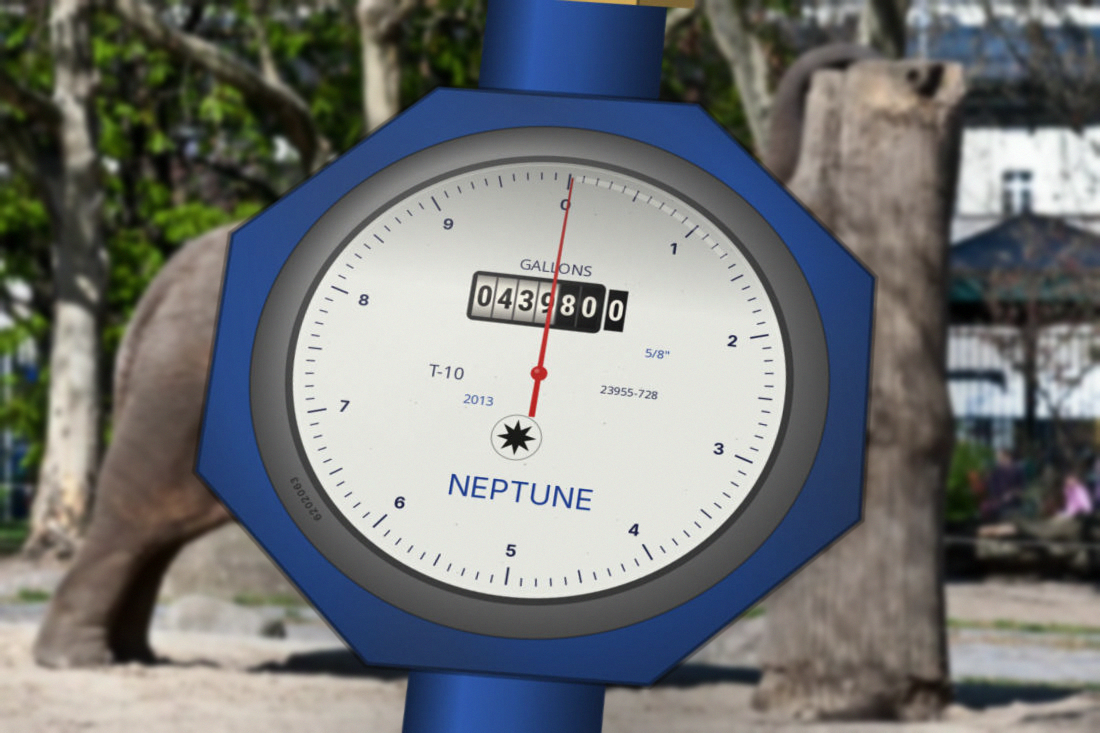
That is 439800.0 gal
